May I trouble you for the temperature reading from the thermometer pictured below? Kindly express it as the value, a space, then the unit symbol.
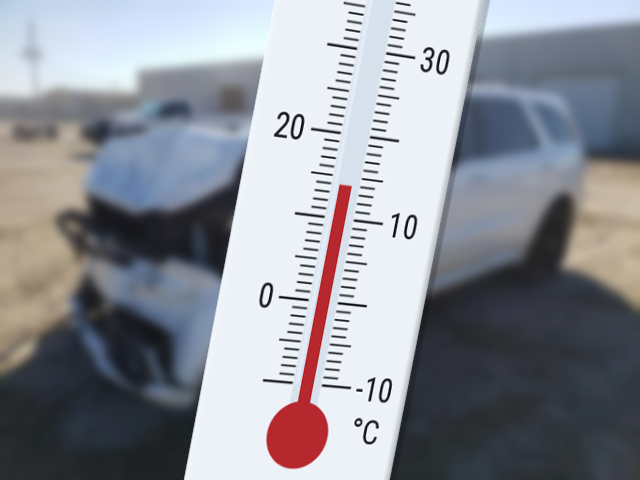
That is 14 °C
